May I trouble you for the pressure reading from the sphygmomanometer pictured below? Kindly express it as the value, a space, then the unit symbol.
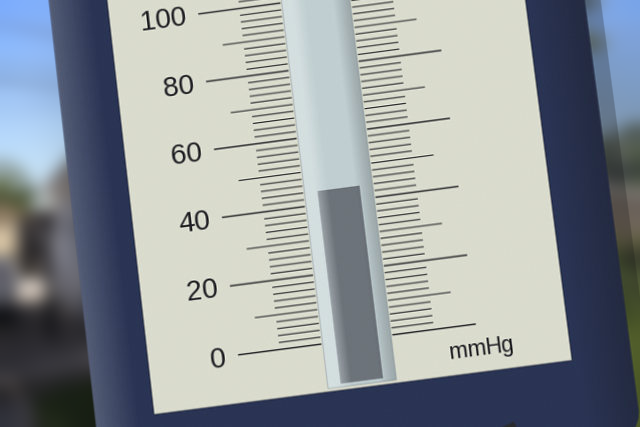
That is 44 mmHg
